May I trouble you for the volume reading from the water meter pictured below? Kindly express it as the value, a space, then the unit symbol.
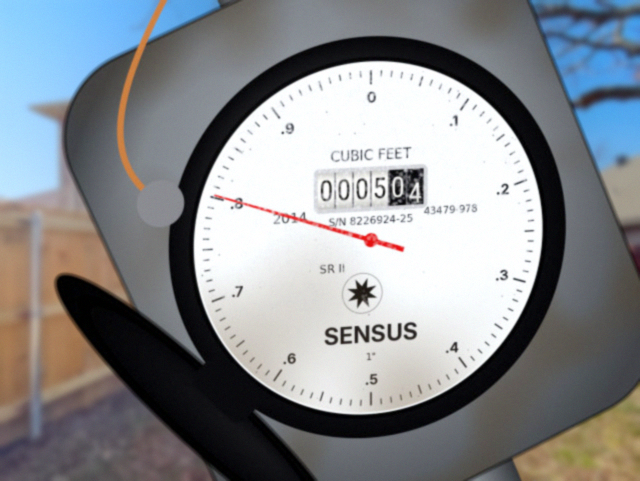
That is 503.80 ft³
